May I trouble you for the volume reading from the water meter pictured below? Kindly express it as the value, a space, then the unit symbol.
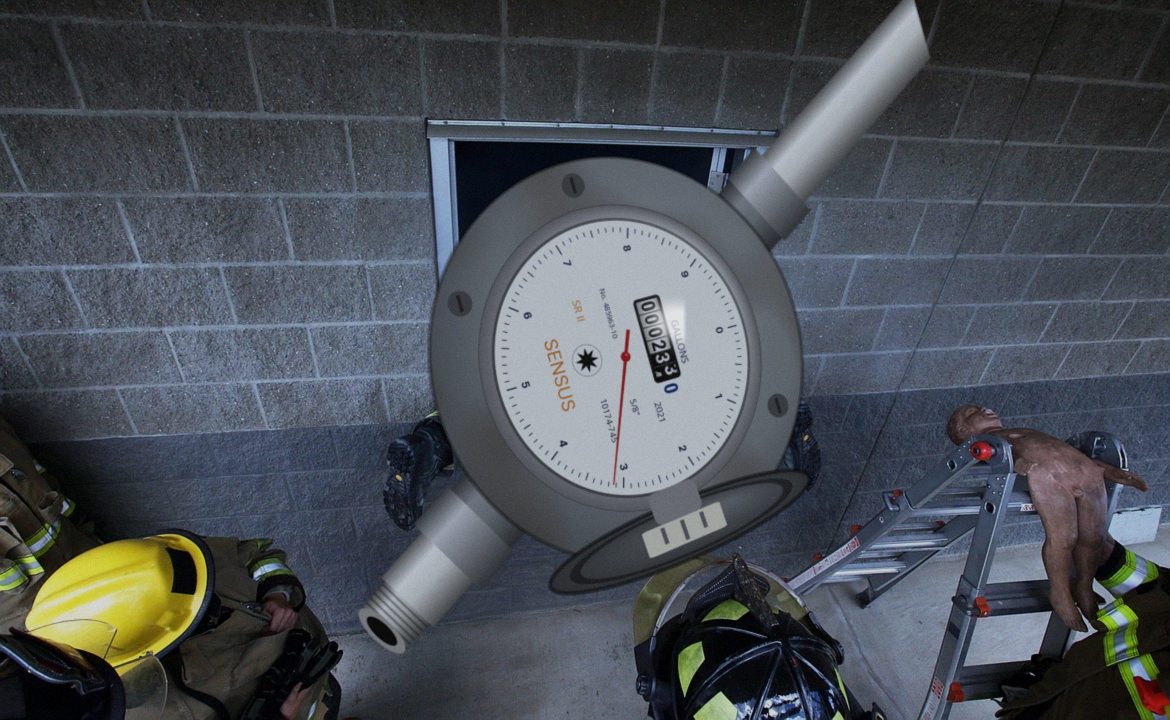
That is 2333.1 gal
